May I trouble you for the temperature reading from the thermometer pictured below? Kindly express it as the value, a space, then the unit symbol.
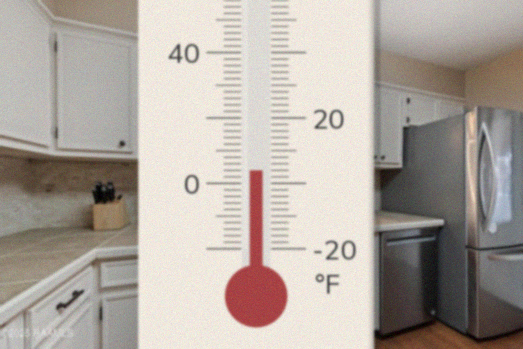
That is 4 °F
